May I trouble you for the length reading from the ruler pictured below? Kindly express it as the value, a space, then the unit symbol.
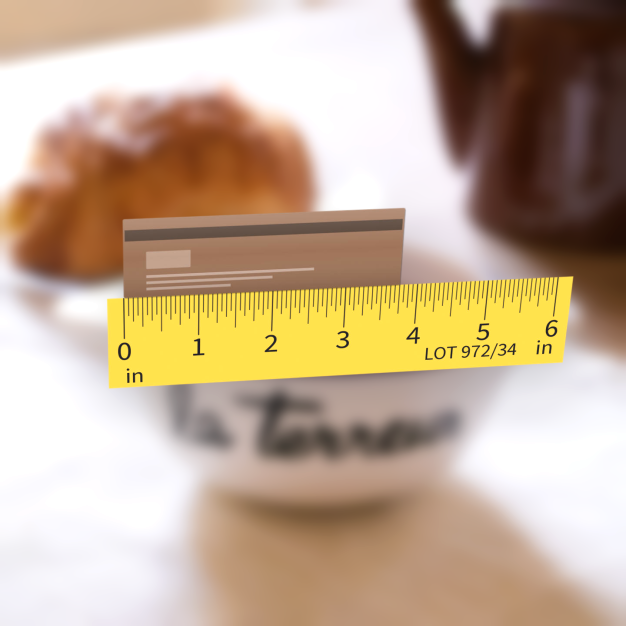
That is 3.75 in
